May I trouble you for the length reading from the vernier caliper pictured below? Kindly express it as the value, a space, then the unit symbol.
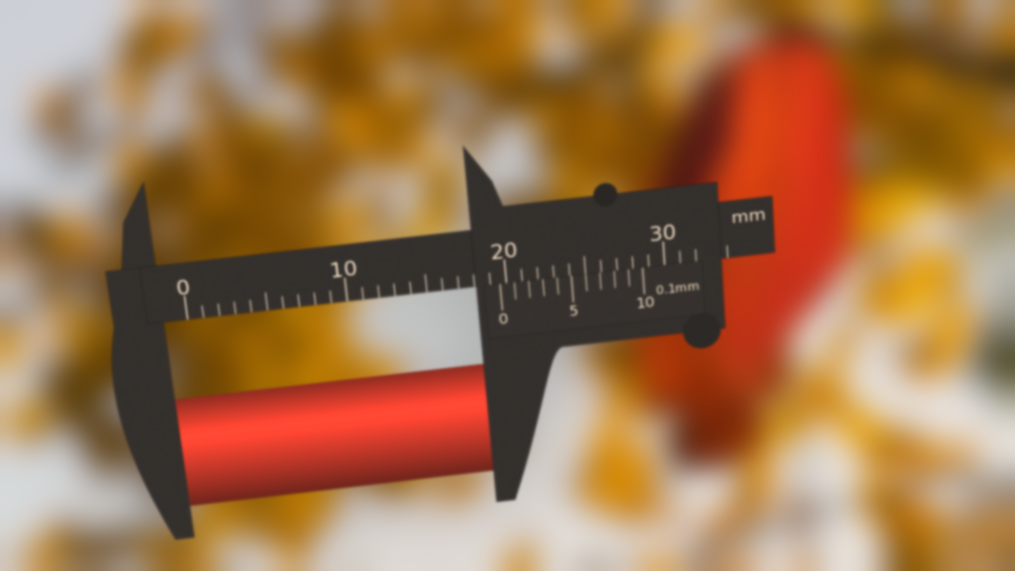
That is 19.6 mm
